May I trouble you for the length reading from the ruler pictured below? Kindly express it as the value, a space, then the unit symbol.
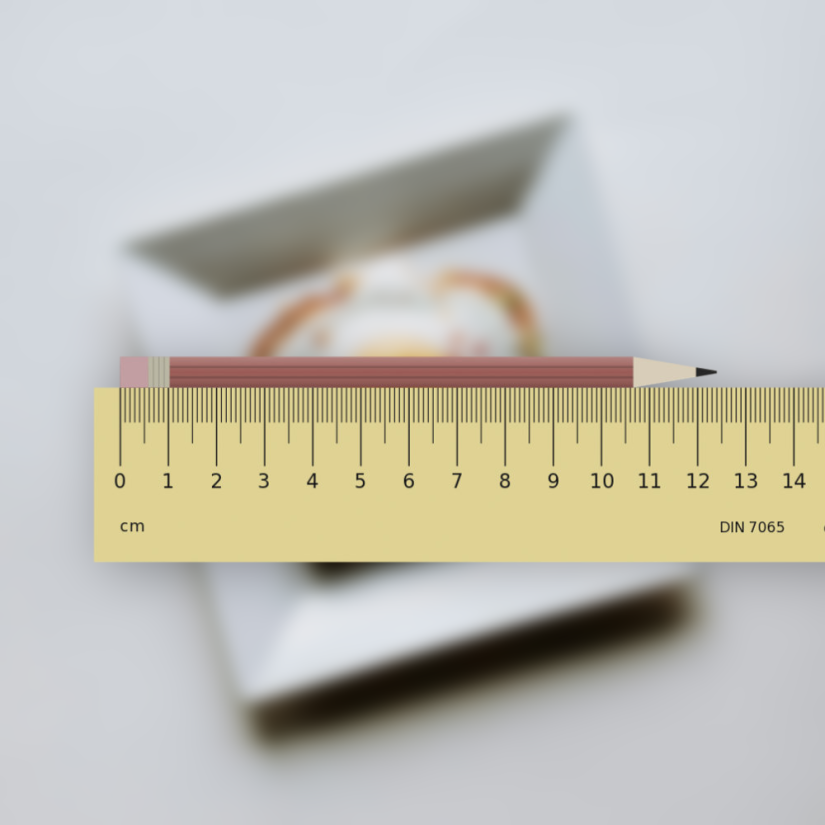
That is 12.4 cm
